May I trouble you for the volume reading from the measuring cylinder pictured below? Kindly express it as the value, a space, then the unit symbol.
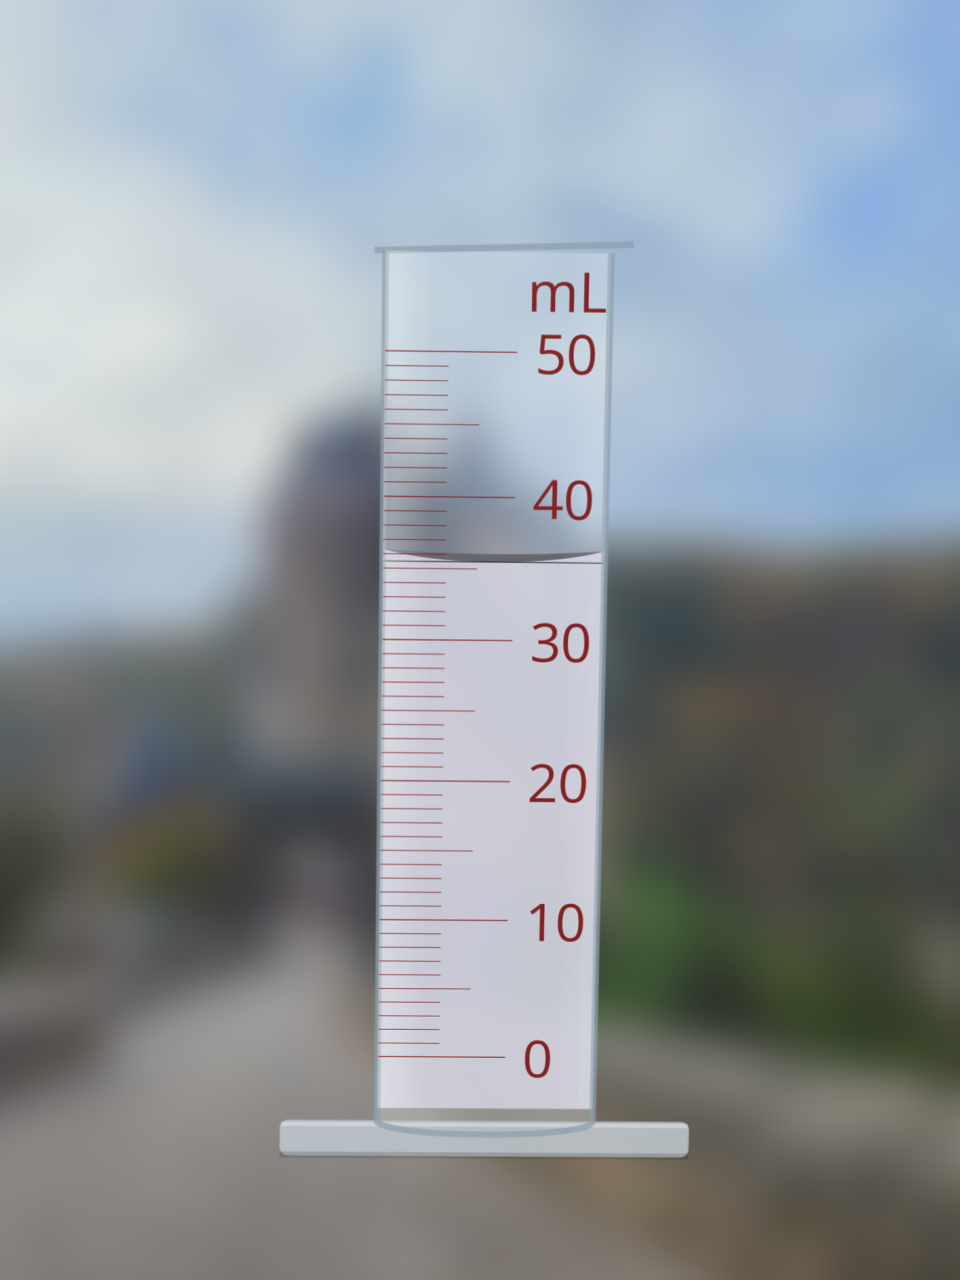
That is 35.5 mL
